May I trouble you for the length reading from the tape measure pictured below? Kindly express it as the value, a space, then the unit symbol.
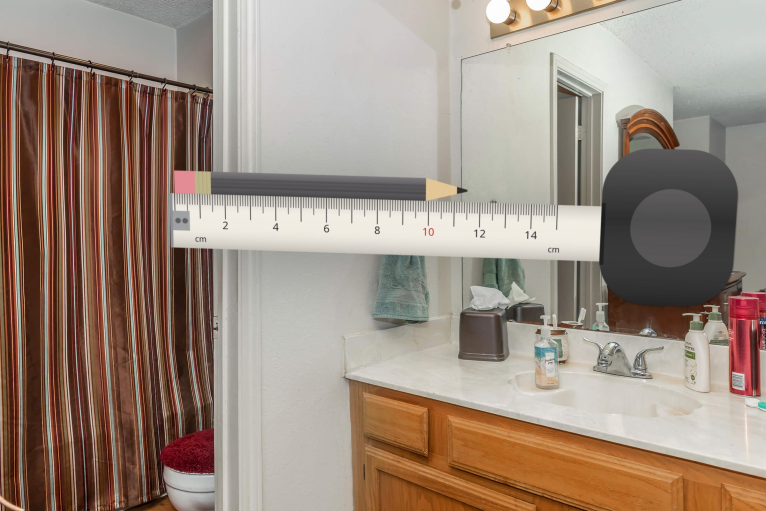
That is 11.5 cm
